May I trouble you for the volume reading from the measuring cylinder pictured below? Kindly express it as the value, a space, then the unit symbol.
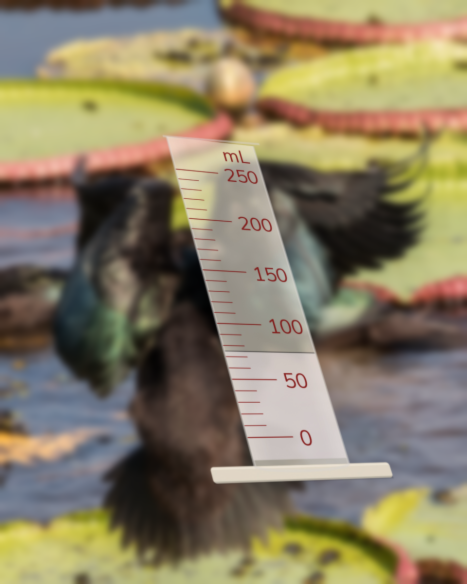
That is 75 mL
